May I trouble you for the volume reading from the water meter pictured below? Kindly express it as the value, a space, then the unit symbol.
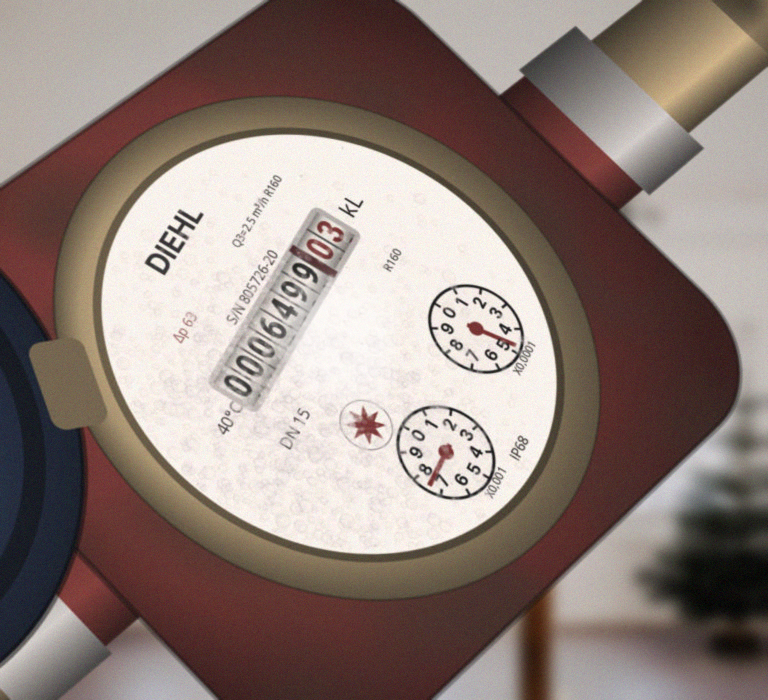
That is 6499.0374 kL
